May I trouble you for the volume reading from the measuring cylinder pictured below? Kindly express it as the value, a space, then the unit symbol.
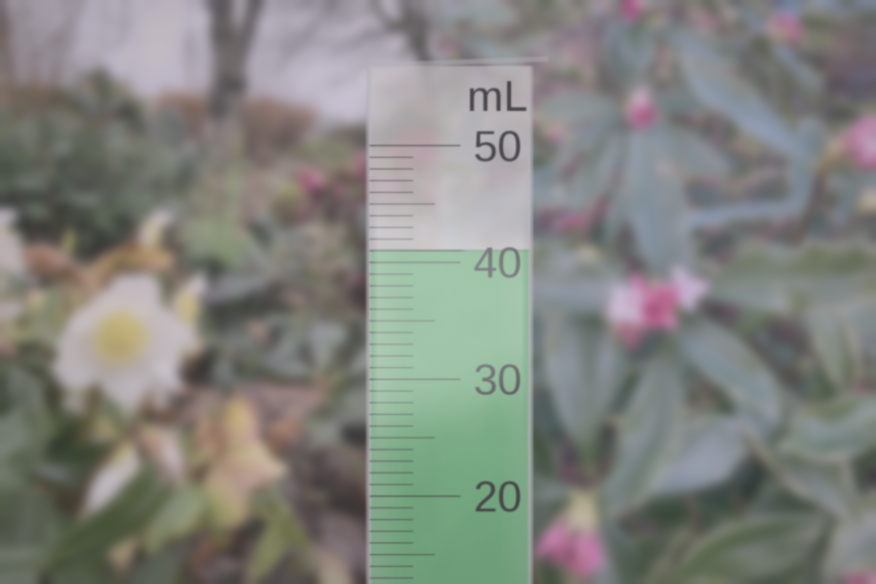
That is 41 mL
